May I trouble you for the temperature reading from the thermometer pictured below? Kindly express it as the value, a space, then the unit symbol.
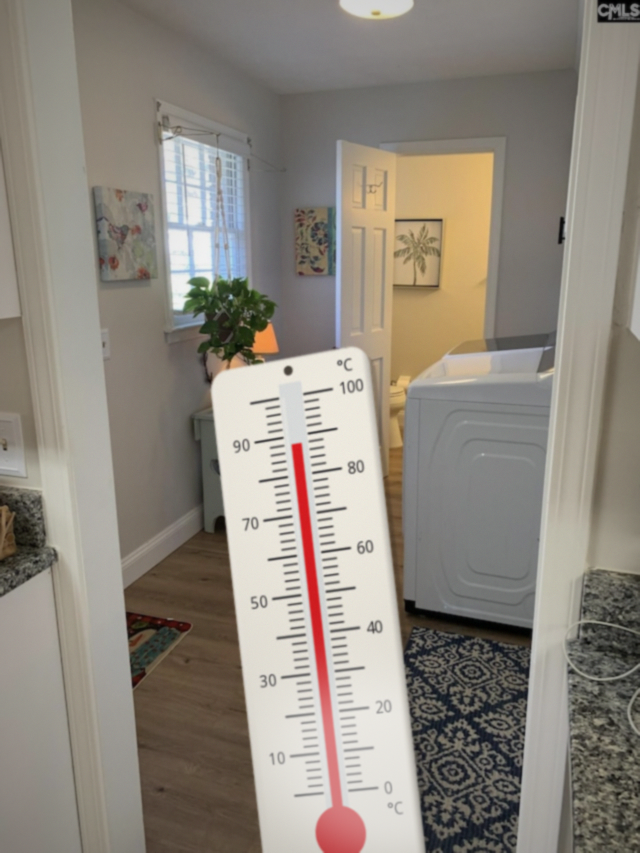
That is 88 °C
